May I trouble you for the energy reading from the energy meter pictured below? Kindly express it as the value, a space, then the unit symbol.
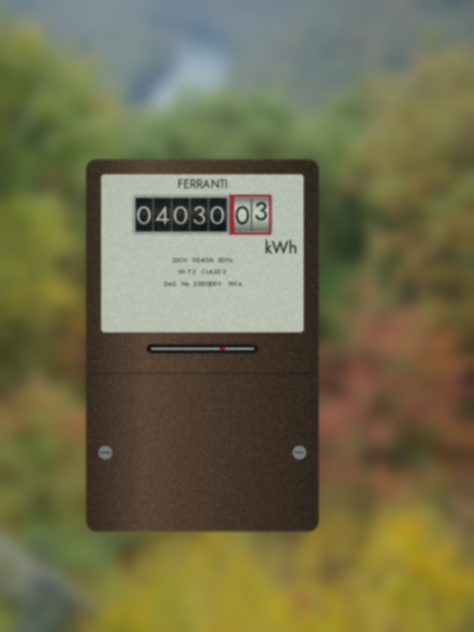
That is 4030.03 kWh
